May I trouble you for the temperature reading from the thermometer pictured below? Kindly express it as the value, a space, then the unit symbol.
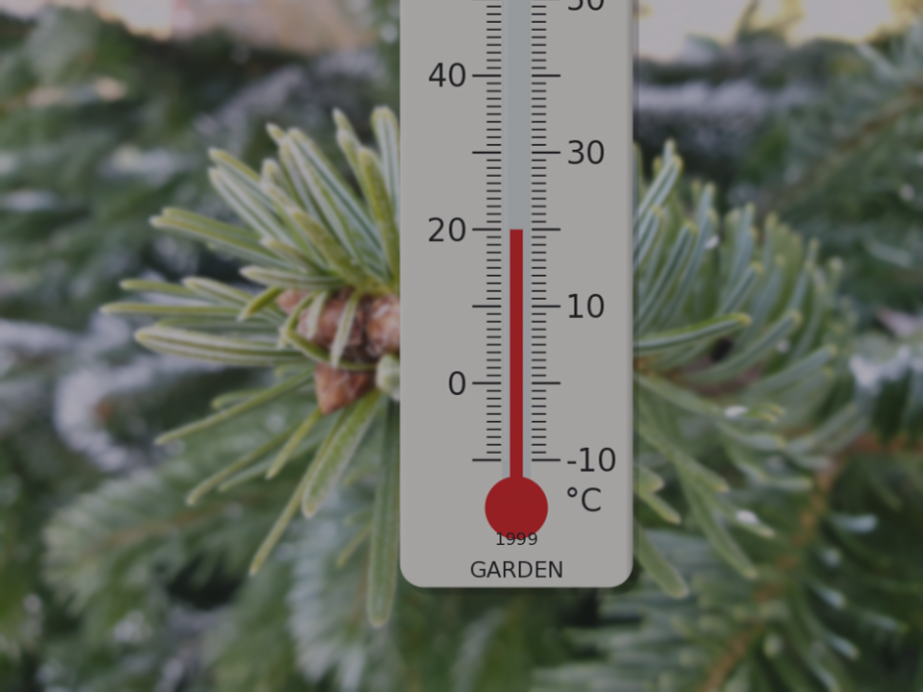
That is 20 °C
